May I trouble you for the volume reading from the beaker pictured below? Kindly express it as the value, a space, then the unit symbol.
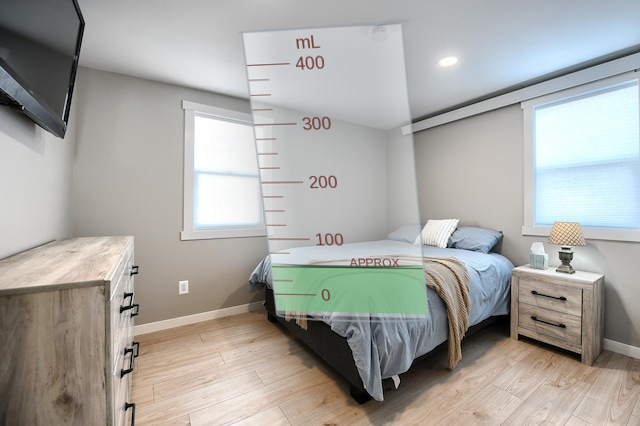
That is 50 mL
